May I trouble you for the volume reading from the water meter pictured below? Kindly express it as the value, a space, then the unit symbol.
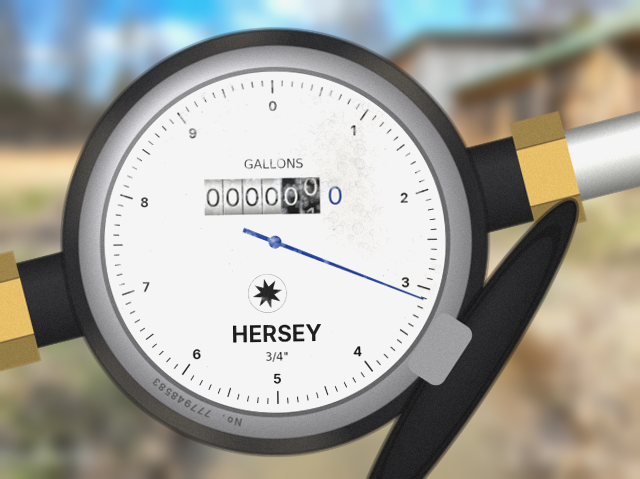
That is 3.1 gal
